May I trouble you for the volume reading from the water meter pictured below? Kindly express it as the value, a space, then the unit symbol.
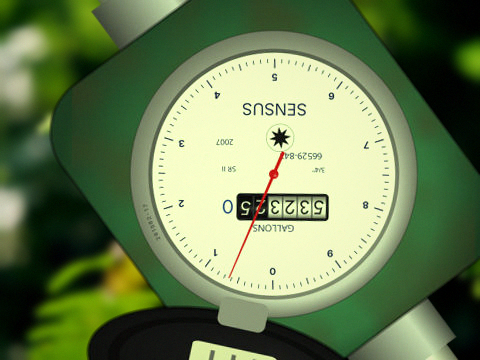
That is 5323250.6 gal
